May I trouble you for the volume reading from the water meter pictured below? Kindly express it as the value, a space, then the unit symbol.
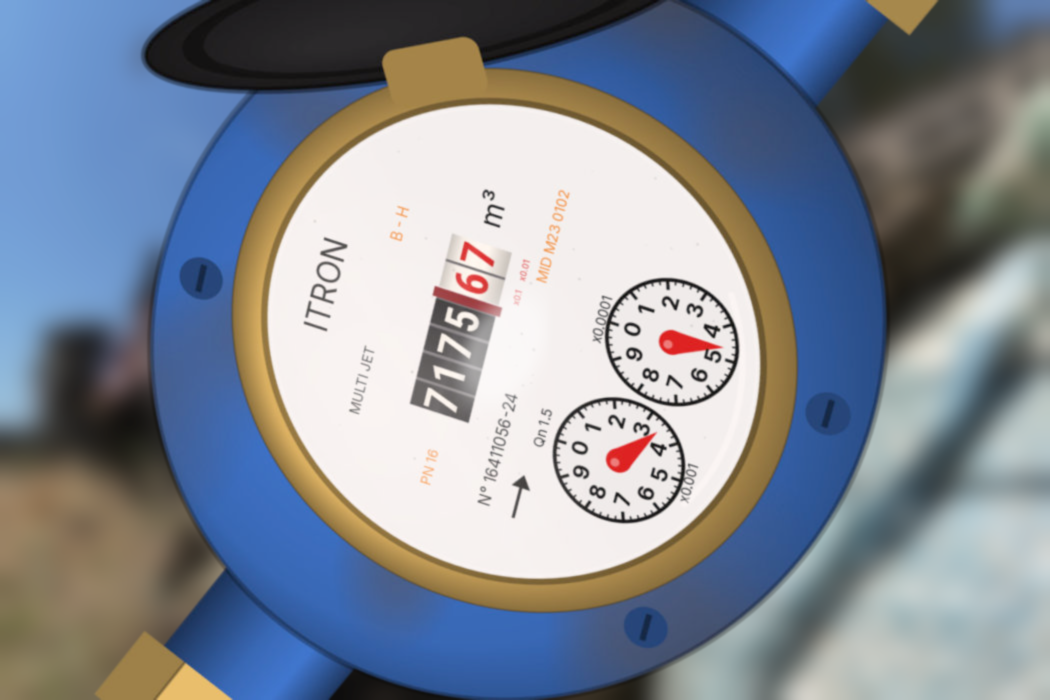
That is 7175.6734 m³
